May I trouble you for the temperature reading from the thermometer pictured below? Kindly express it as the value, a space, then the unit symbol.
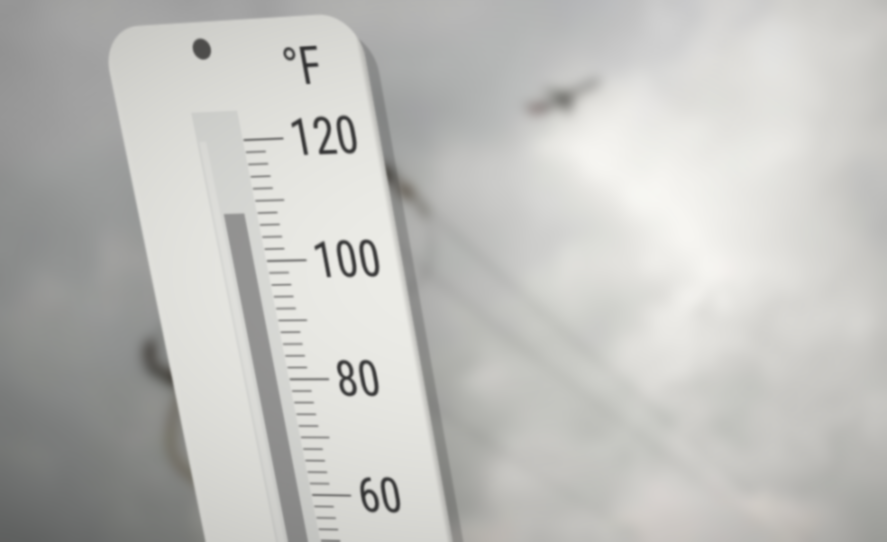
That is 108 °F
